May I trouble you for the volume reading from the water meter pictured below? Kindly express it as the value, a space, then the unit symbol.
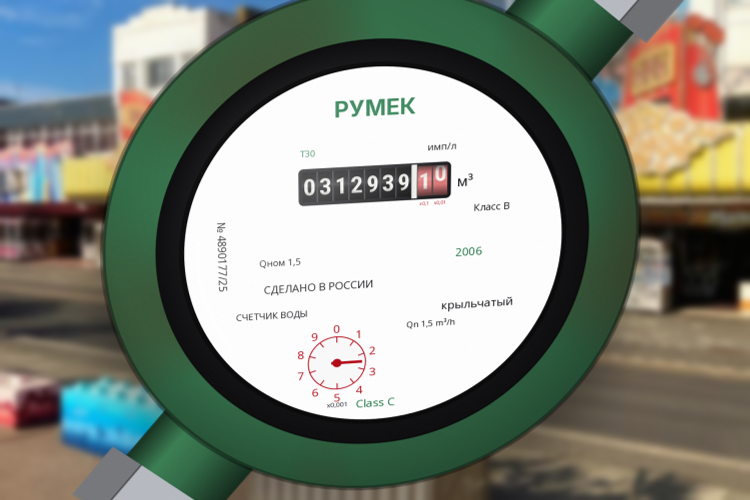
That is 312939.102 m³
